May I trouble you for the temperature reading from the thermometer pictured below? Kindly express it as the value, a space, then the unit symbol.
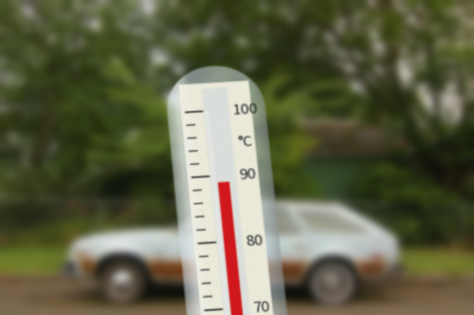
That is 89 °C
